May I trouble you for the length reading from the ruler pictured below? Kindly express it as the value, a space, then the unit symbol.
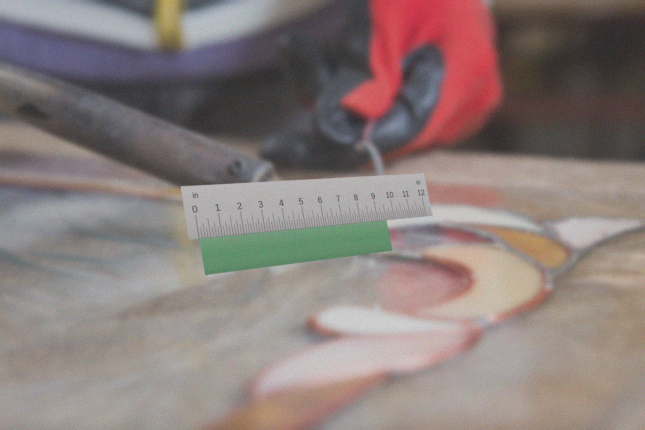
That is 9.5 in
